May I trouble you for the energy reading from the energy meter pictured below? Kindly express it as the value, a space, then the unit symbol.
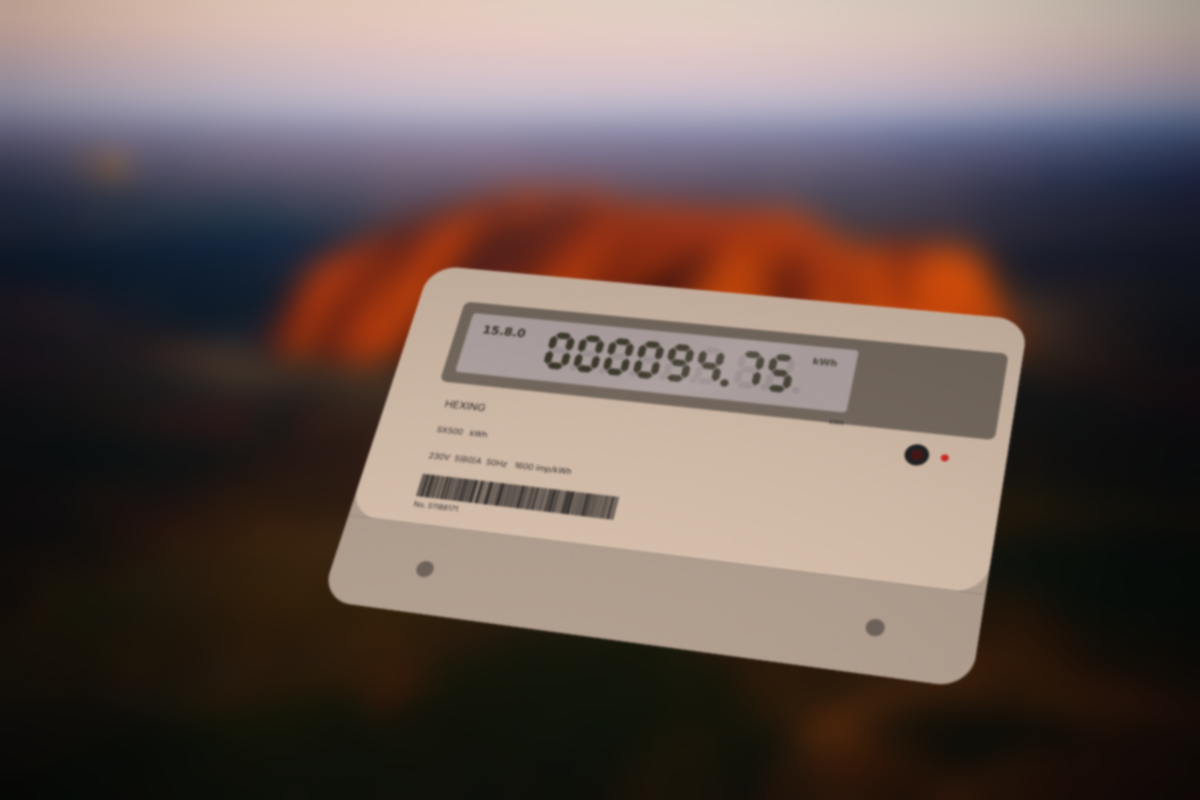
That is 94.75 kWh
